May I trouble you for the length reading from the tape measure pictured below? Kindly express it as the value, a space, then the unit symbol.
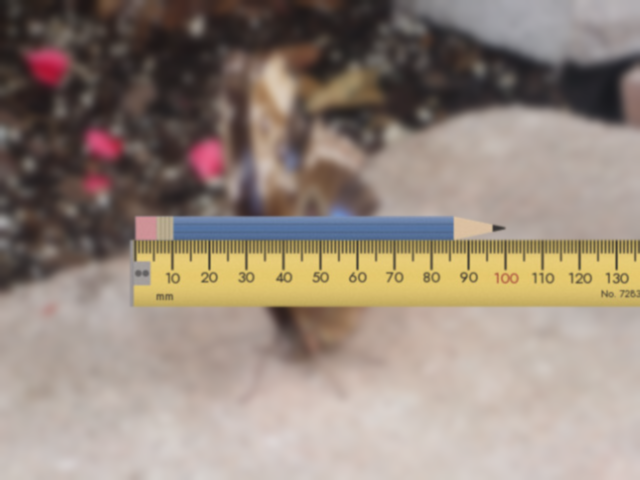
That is 100 mm
